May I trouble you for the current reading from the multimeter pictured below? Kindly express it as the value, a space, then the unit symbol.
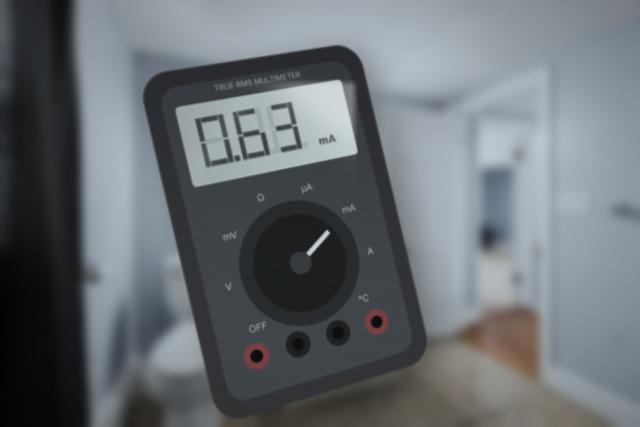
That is 0.63 mA
